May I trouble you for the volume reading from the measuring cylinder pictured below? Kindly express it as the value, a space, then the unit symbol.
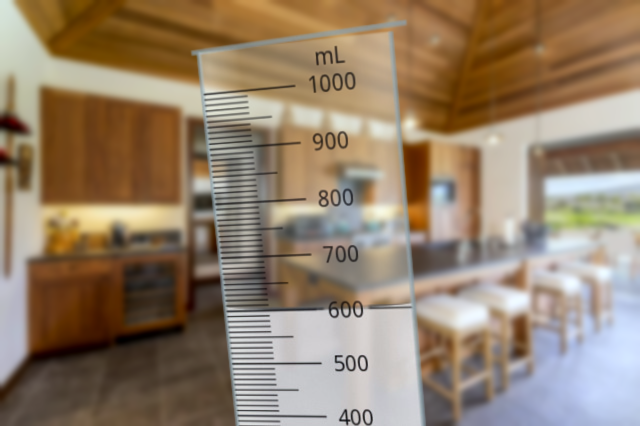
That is 600 mL
